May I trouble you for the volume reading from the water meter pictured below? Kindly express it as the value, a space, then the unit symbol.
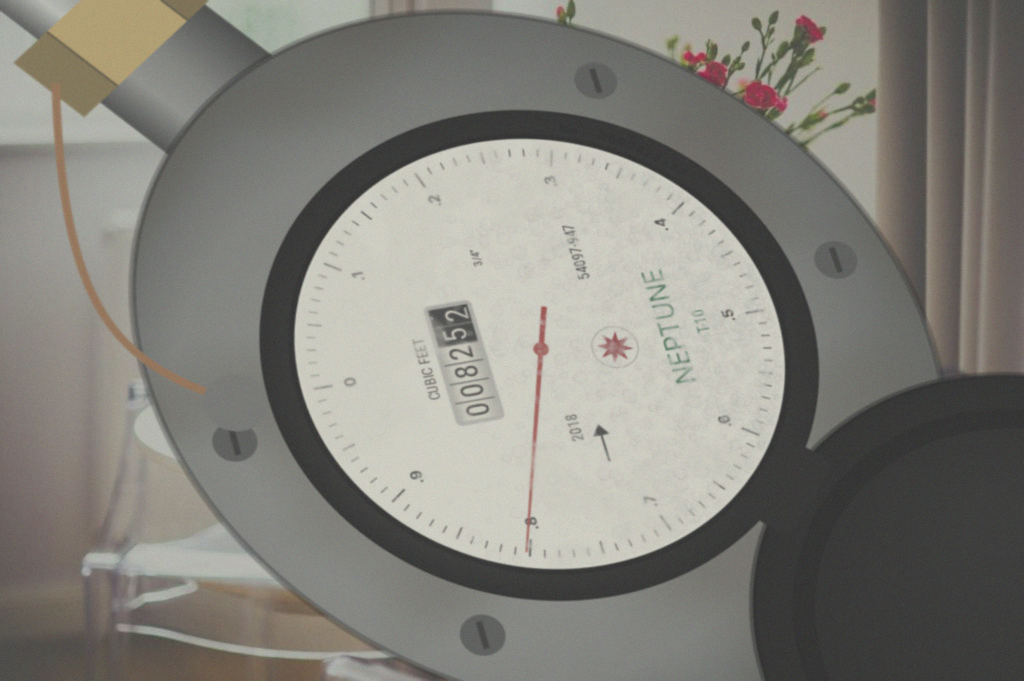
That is 8251.80 ft³
